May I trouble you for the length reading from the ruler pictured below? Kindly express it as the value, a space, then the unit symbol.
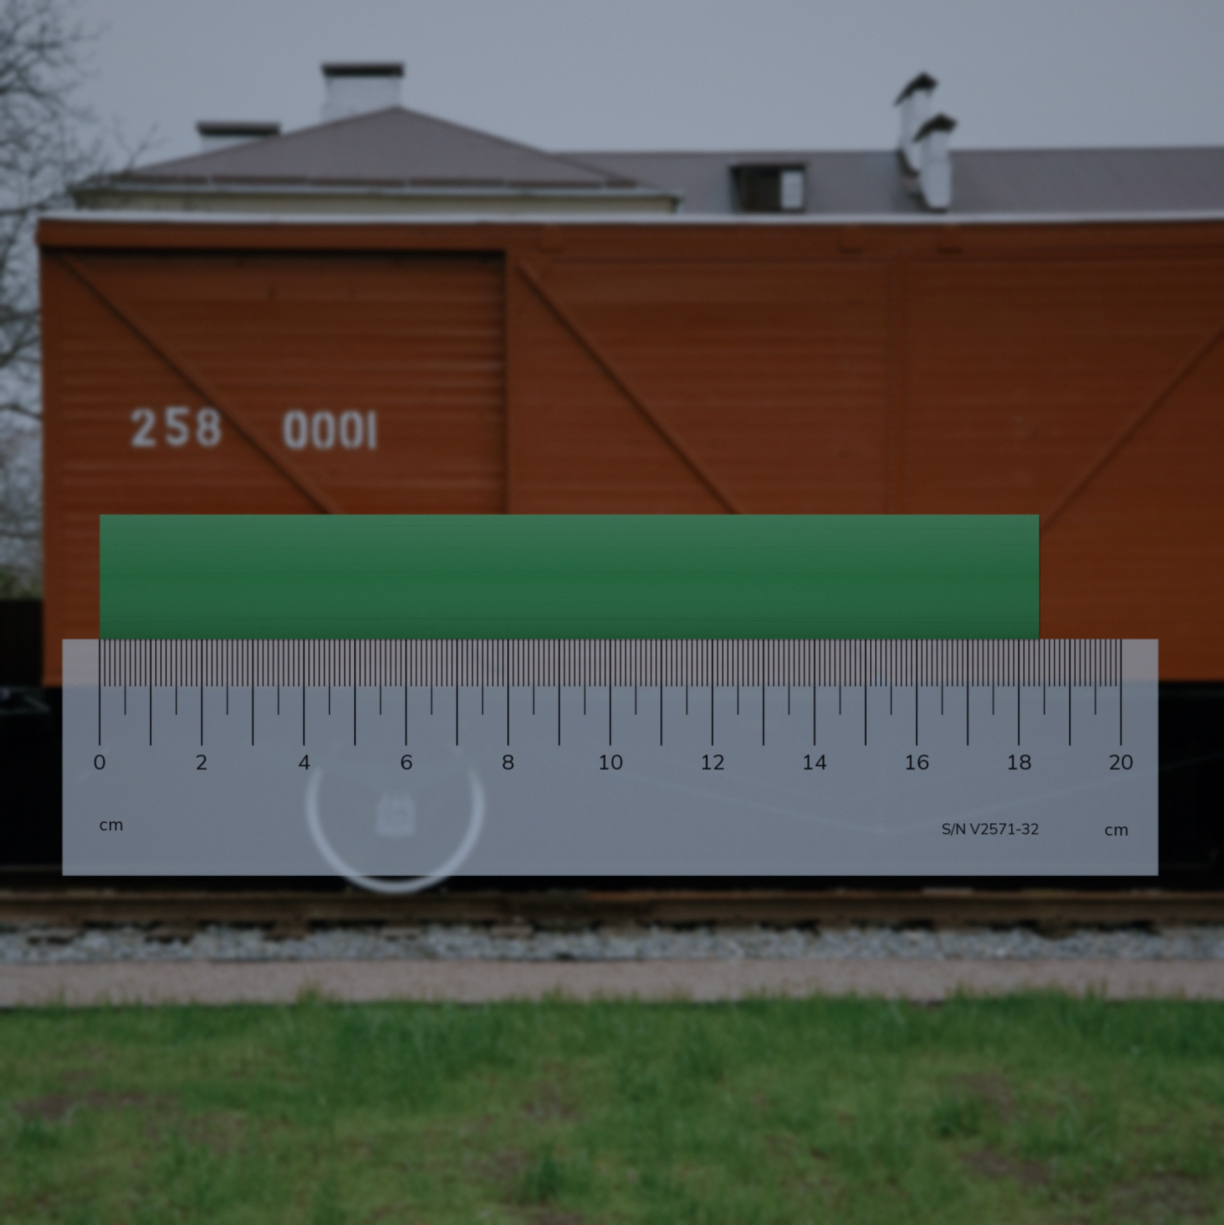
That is 18.4 cm
